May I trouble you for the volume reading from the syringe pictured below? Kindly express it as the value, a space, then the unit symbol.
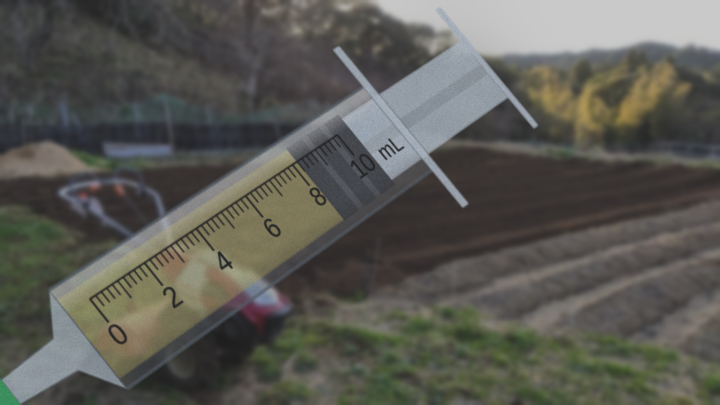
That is 8.2 mL
